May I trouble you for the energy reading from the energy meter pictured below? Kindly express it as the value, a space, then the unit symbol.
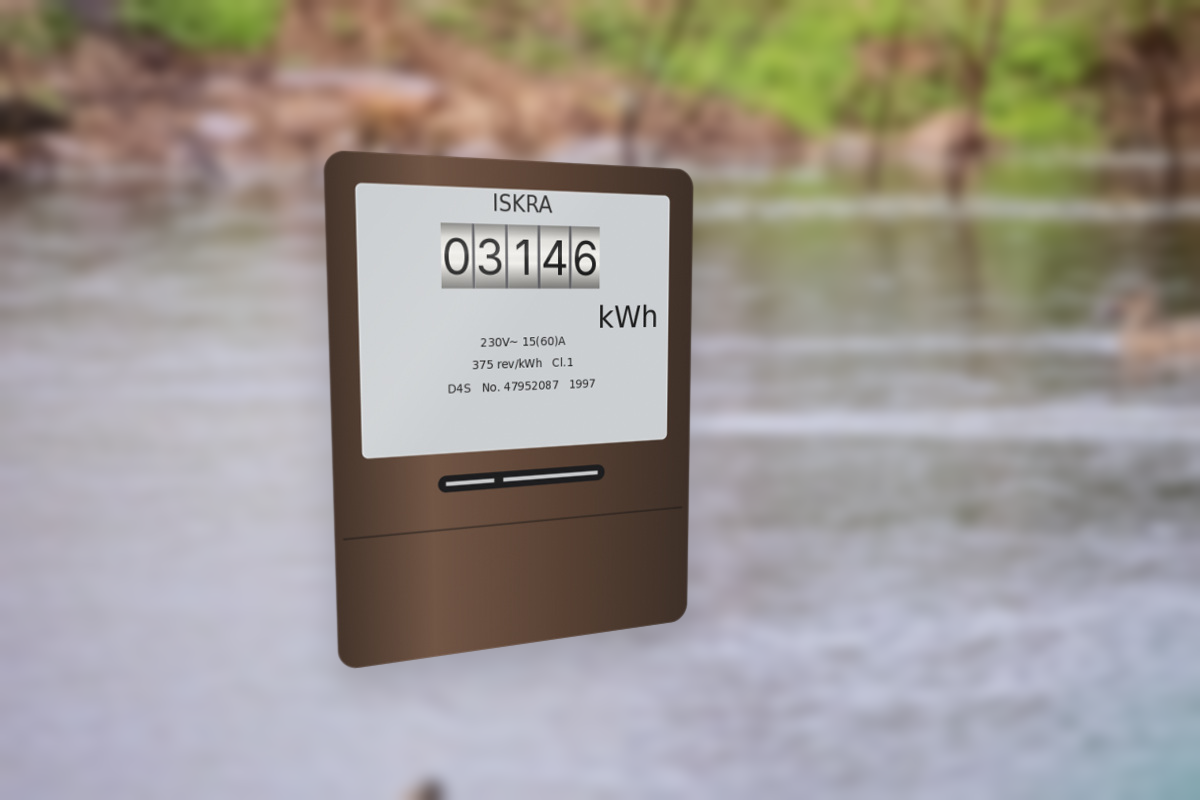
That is 3146 kWh
